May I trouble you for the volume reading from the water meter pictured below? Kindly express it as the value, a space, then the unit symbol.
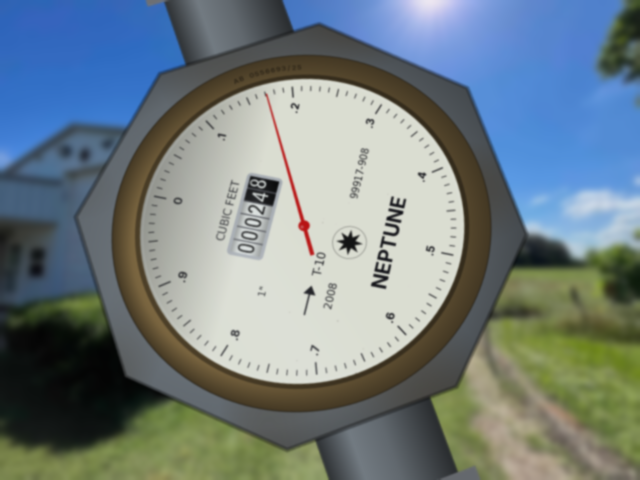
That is 248.17 ft³
